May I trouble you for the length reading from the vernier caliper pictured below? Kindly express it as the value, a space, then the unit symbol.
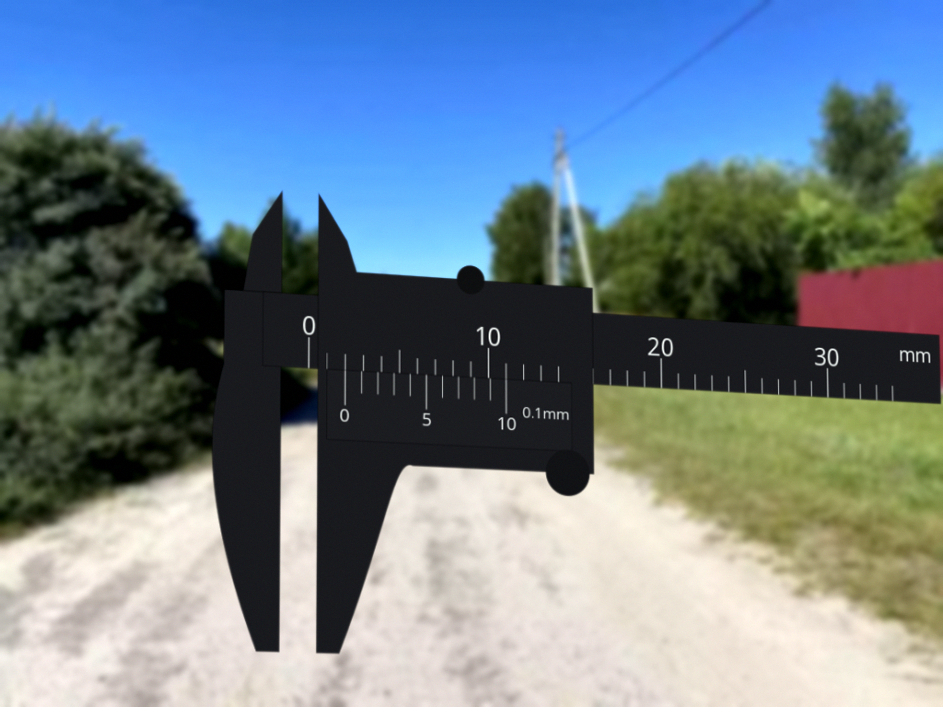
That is 2.0 mm
